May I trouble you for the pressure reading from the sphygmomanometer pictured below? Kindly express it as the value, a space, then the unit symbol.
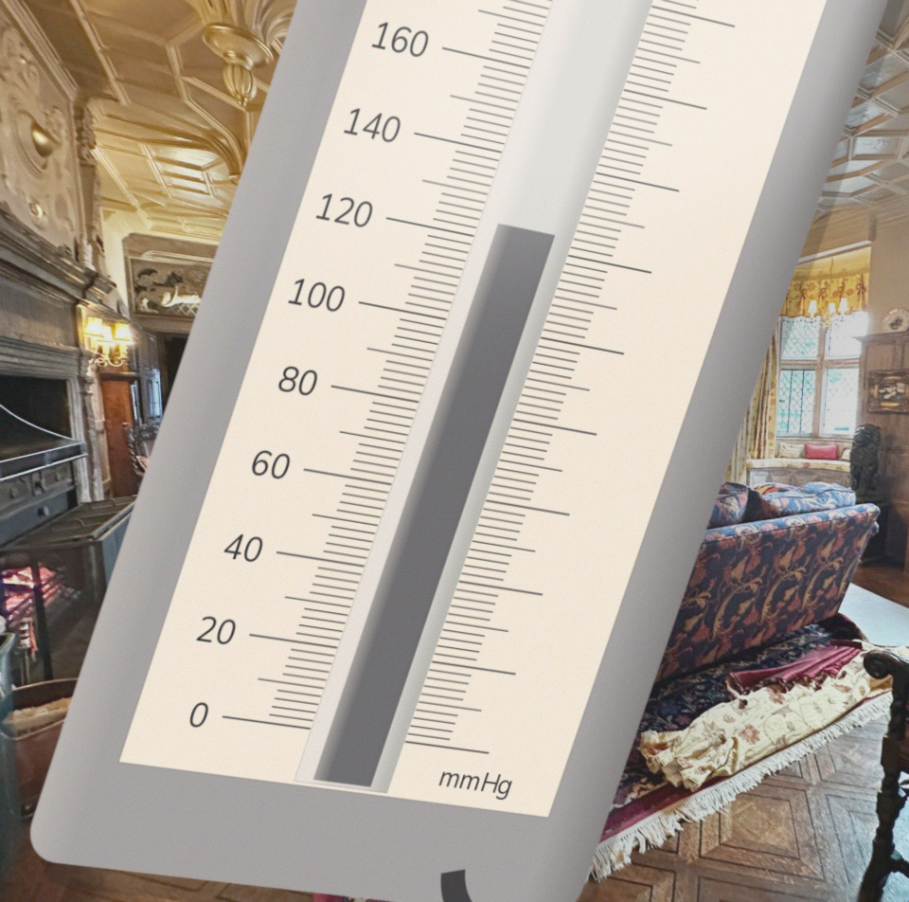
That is 124 mmHg
